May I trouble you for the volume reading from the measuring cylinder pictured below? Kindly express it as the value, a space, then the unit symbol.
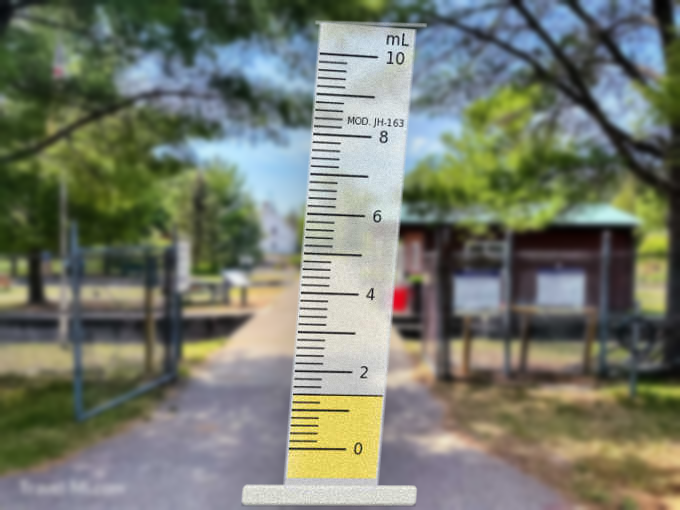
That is 1.4 mL
